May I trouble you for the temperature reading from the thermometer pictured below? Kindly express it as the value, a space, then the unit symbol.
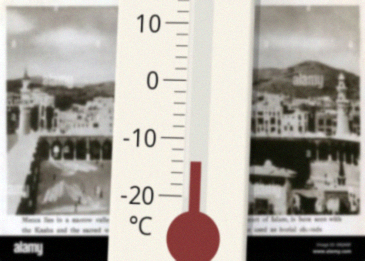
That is -14 °C
